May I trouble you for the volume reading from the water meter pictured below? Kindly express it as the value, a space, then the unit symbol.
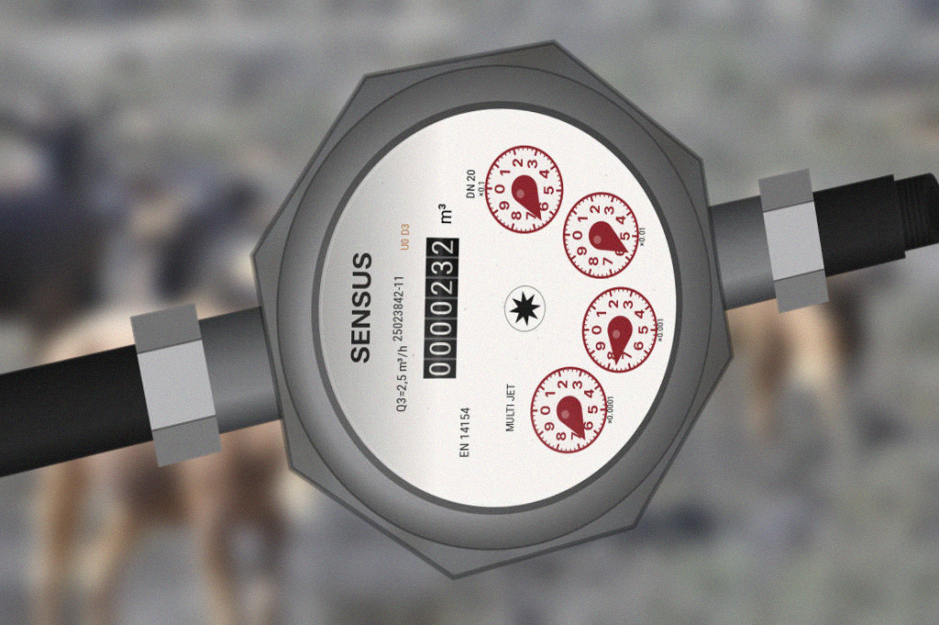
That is 232.6576 m³
